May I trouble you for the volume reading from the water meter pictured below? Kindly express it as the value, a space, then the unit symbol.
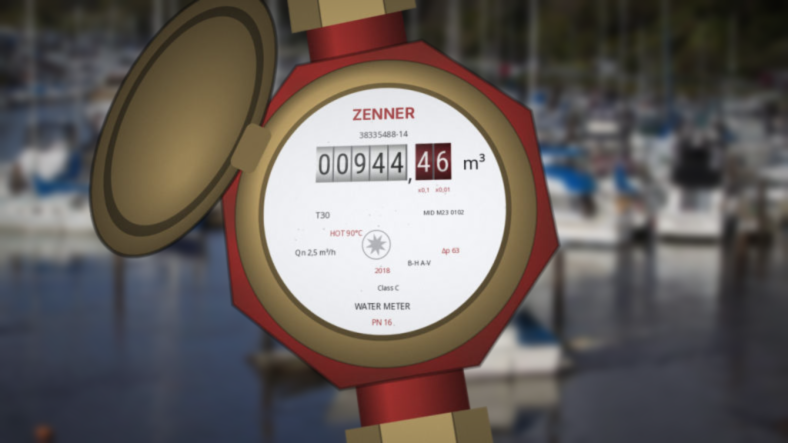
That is 944.46 m³
